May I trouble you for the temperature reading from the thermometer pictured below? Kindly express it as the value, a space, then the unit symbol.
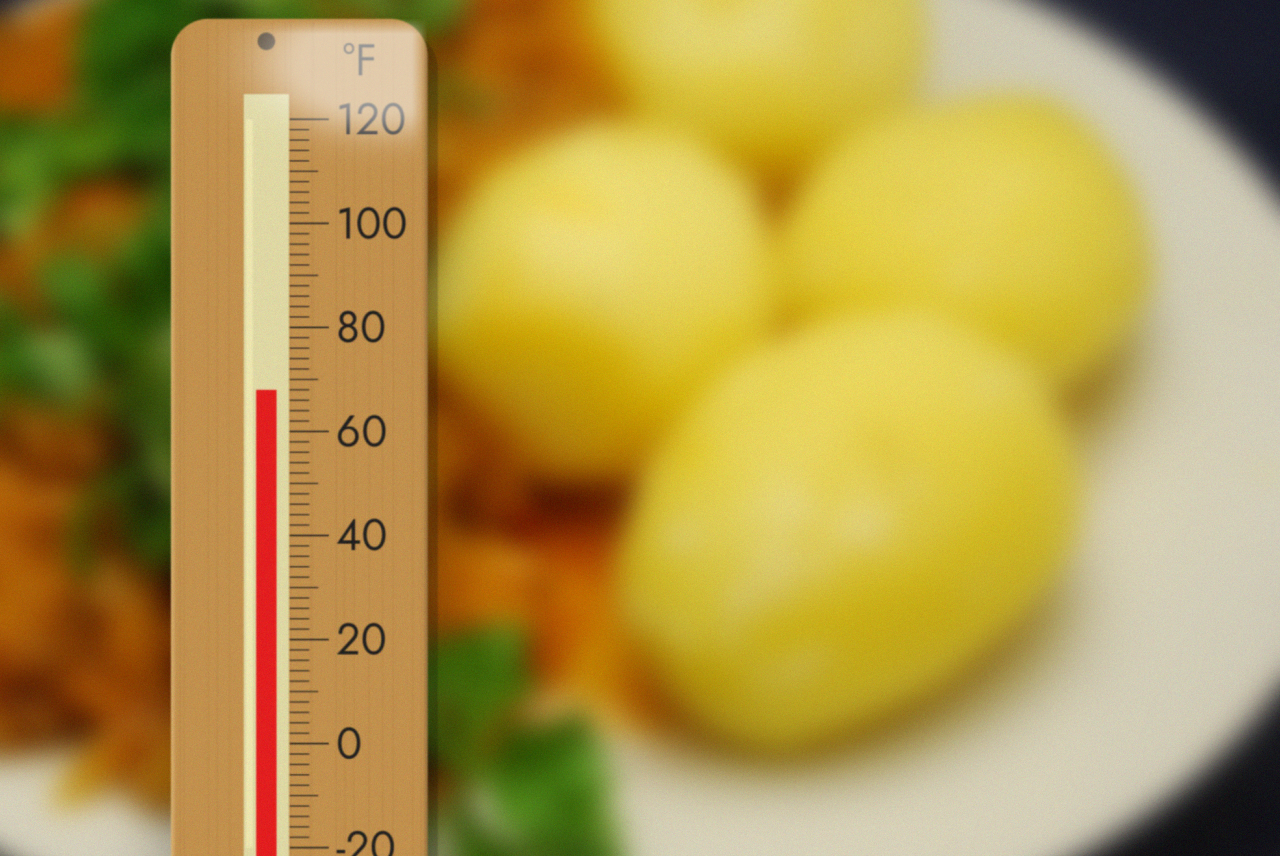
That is 68 °F
